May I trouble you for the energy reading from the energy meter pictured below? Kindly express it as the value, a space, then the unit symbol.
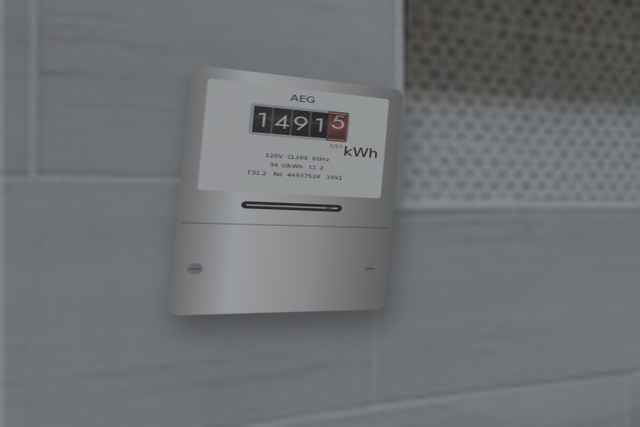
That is 1491.5 kWh
